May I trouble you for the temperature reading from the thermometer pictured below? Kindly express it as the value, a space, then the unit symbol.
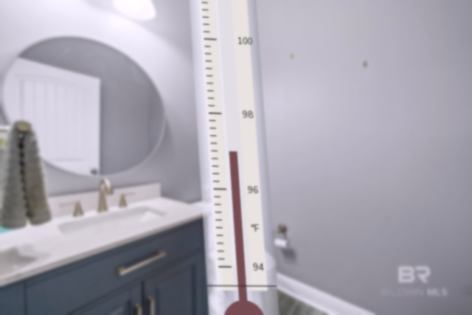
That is 97 °F
